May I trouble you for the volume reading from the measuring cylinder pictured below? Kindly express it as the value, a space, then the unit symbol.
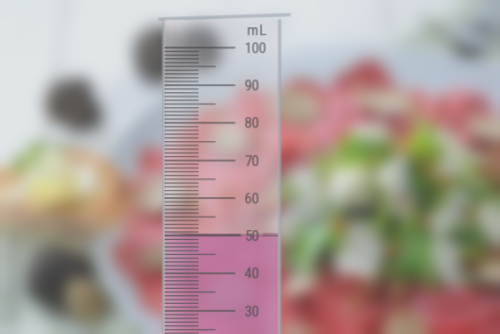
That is 50 mL
